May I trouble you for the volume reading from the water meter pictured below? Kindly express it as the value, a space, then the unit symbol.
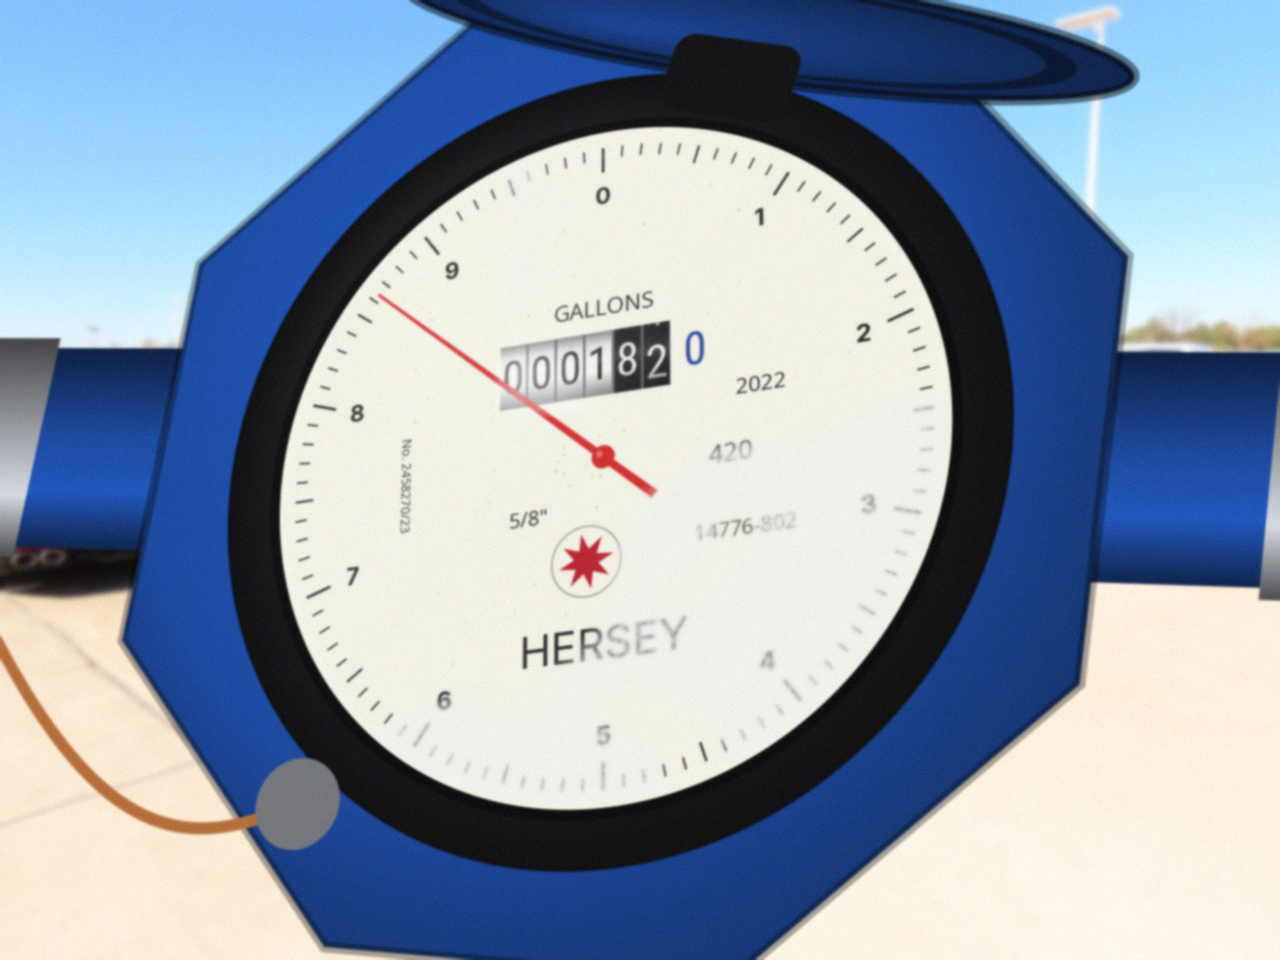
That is 1818.6 gal
